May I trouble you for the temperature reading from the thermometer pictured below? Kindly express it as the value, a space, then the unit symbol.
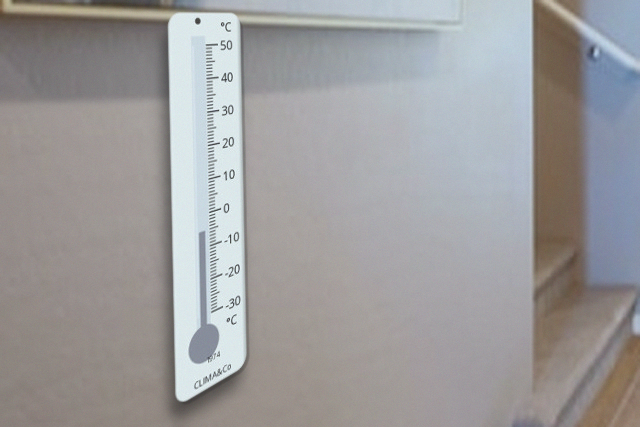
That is -5 °C
